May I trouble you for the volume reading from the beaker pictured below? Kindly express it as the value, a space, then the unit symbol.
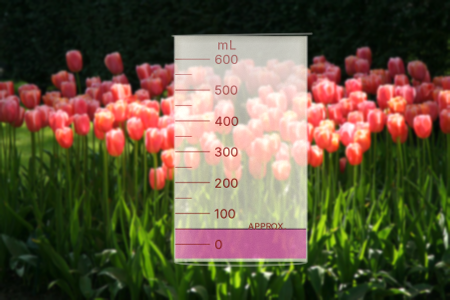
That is 50 mL
